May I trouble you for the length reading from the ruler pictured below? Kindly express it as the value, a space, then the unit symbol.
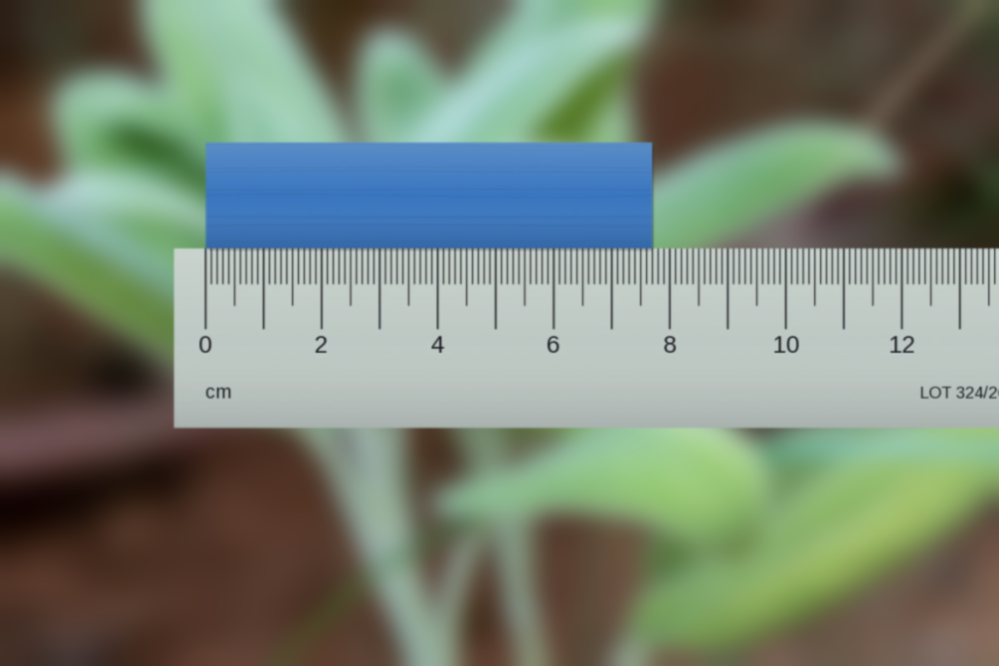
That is 7.7 cm
